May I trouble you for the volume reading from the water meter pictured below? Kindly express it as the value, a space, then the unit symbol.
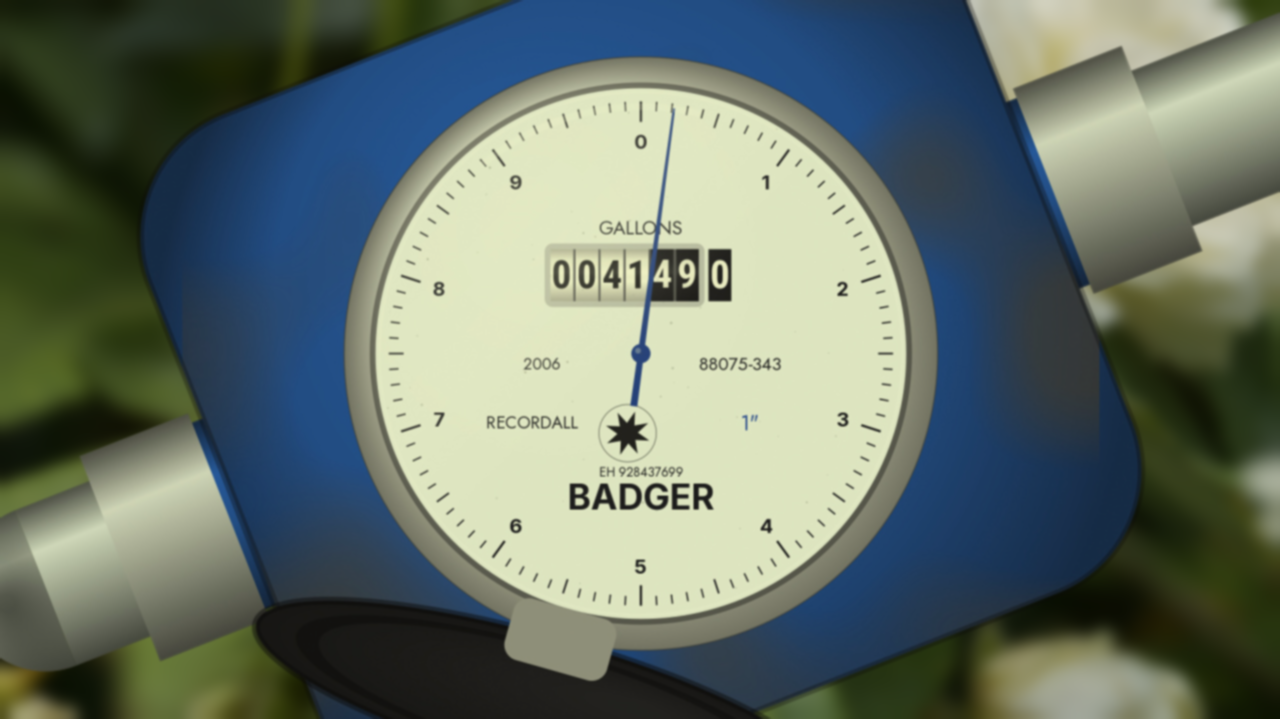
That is 41490.2 gal
